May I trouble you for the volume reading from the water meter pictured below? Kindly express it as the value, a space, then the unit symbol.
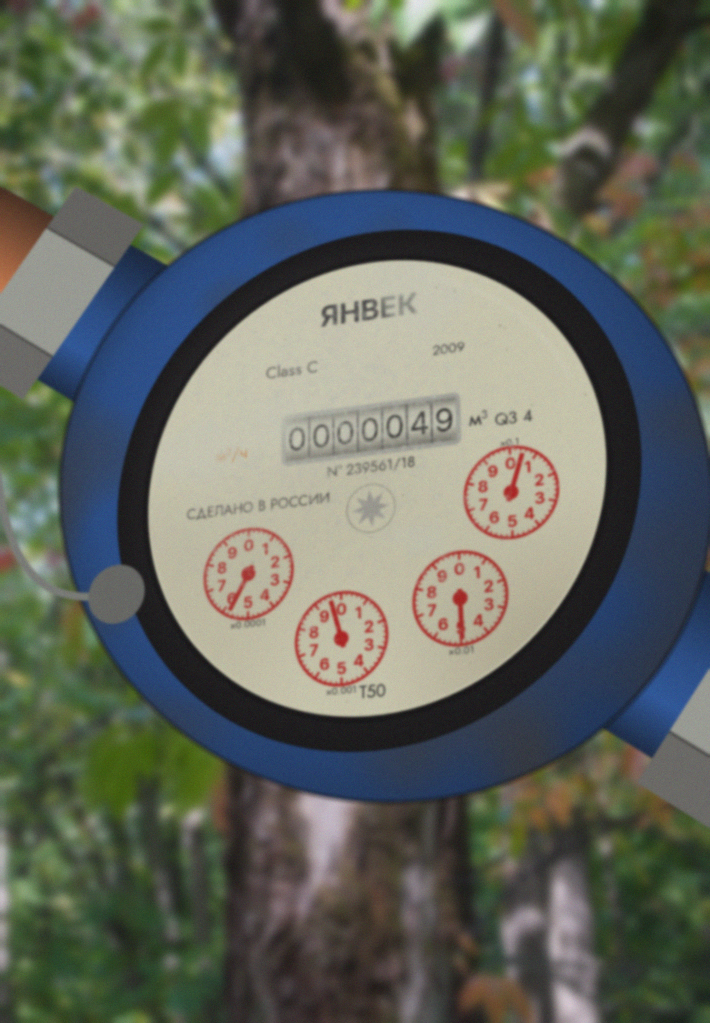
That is 49.0495 m³
